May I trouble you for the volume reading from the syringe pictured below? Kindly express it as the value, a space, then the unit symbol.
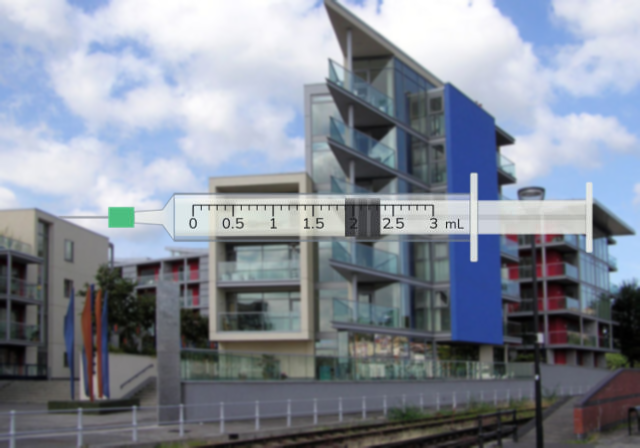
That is 1.9 mL
